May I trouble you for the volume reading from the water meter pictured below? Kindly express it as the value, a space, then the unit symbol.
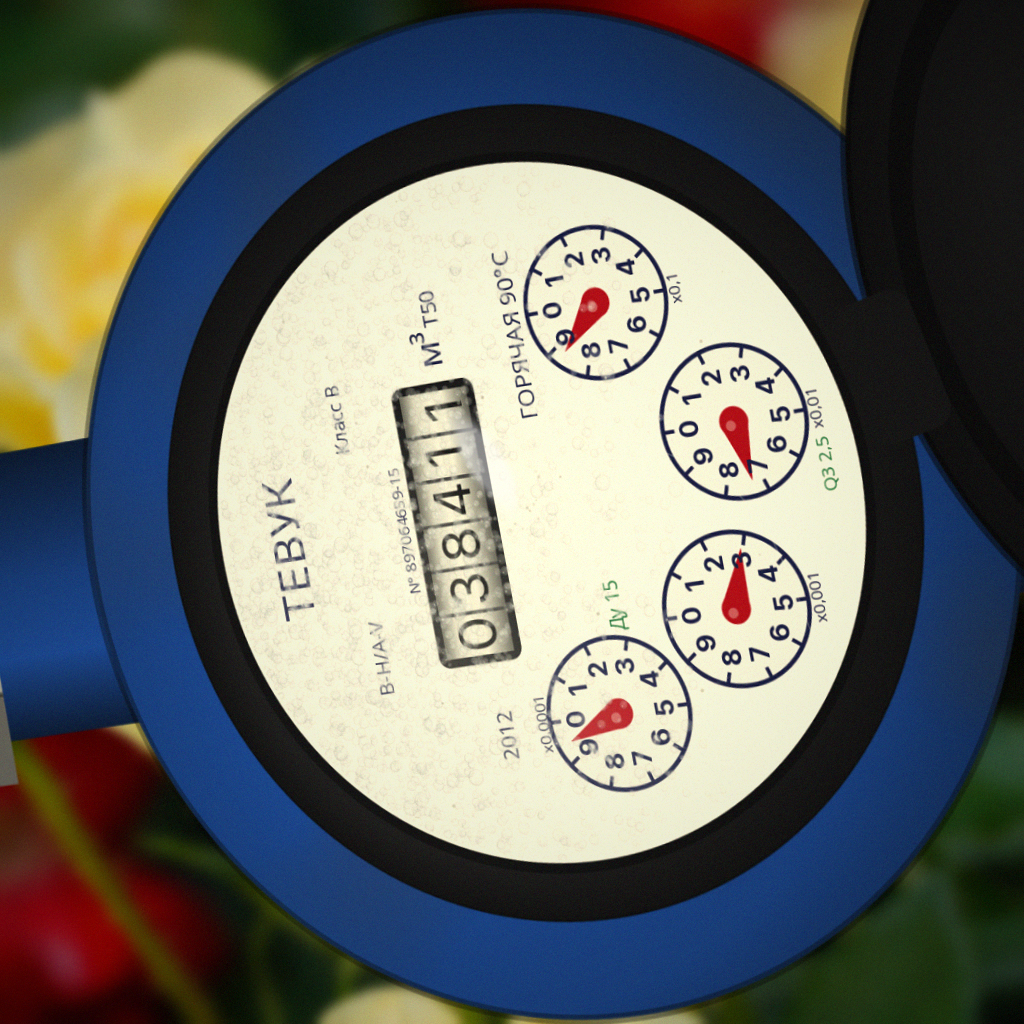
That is 38410.8729 m³
